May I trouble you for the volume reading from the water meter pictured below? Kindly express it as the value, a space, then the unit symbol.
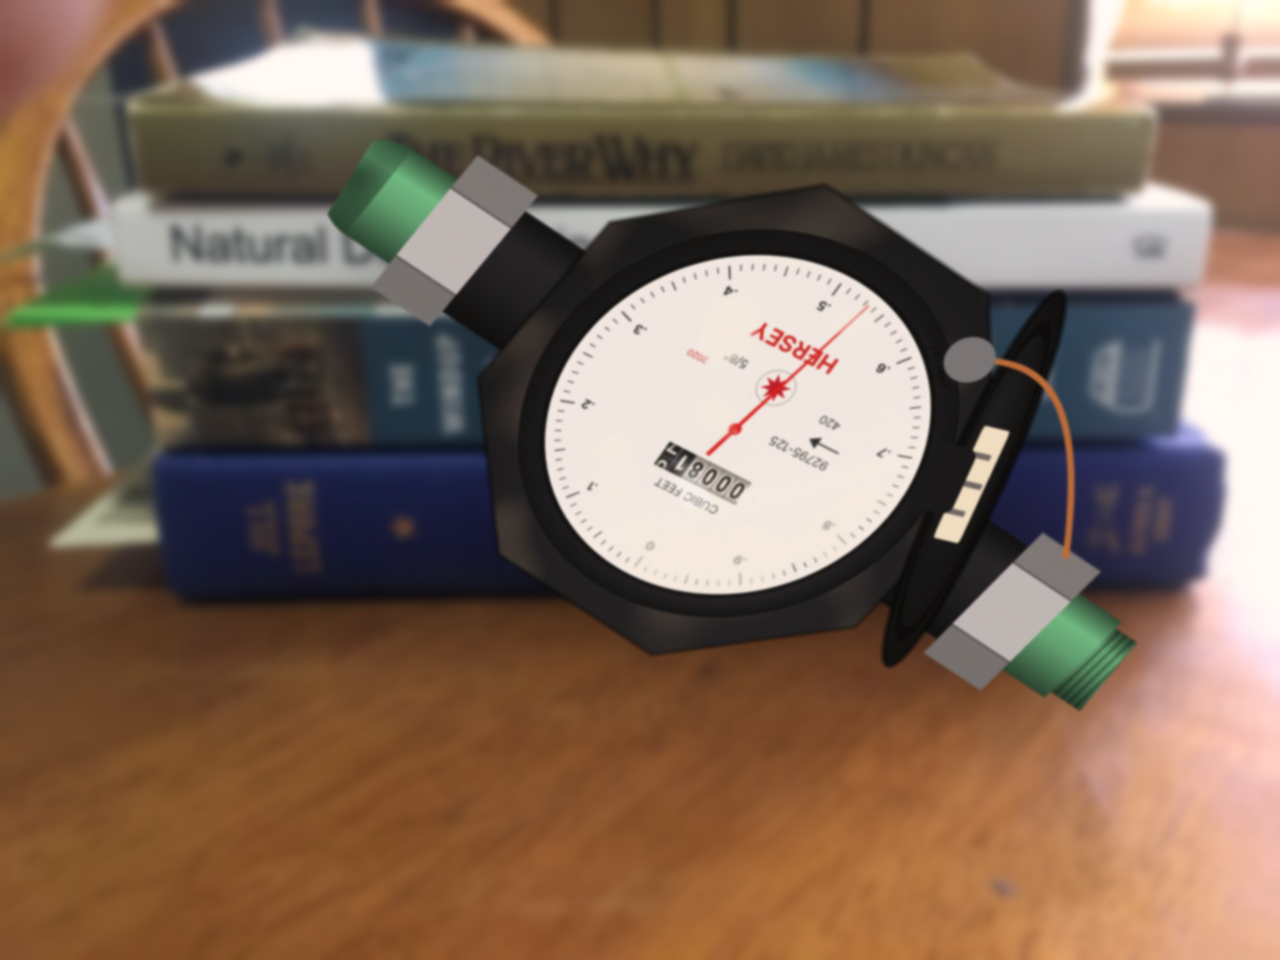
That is 816.53 ft³
